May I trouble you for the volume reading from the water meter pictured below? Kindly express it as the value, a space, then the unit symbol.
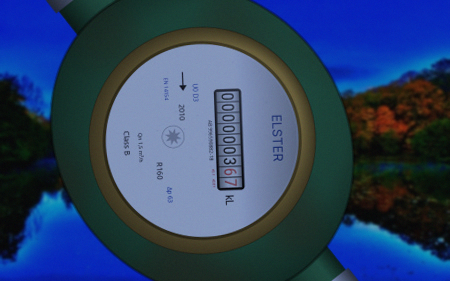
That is 3.67 kL
